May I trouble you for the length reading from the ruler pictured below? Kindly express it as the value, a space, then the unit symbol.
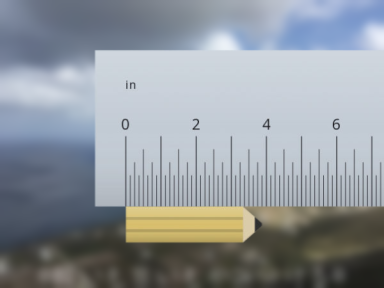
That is 3.875 in
